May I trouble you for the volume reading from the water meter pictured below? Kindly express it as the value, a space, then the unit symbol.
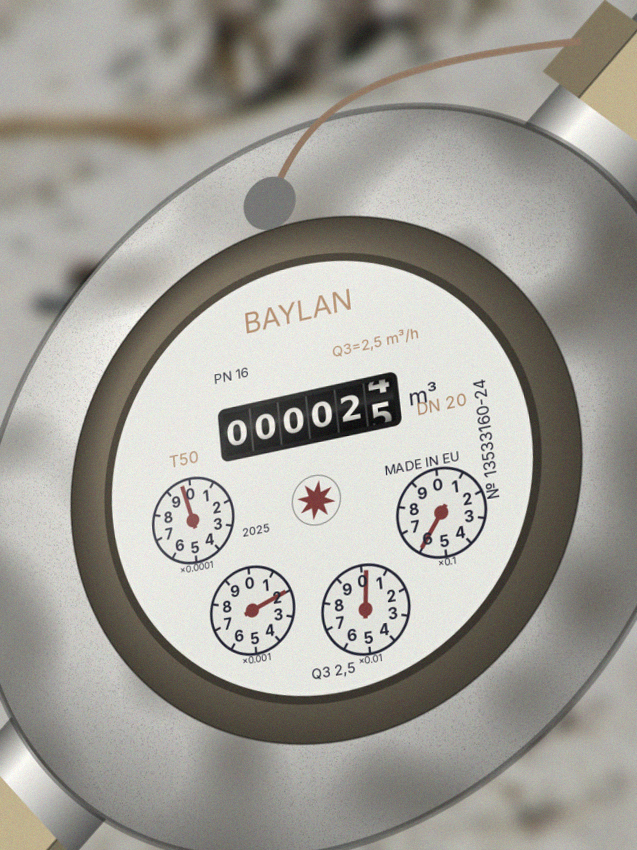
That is 24.6019 m³
